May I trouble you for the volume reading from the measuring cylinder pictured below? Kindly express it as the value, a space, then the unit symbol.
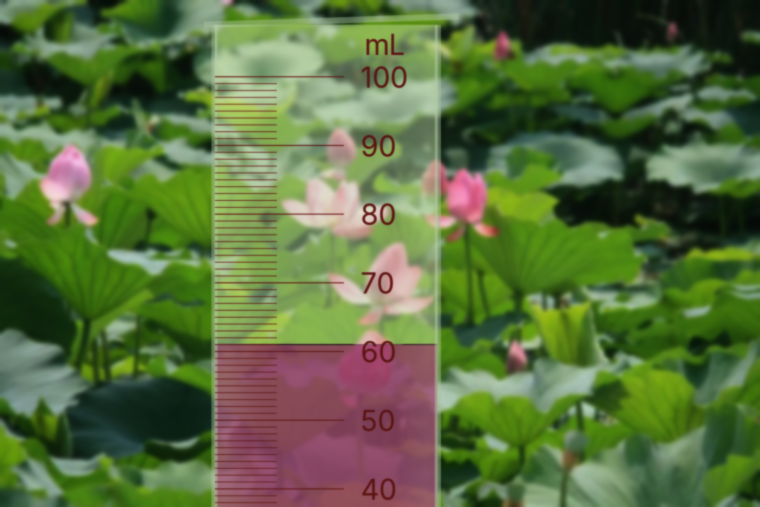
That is 61 mL
